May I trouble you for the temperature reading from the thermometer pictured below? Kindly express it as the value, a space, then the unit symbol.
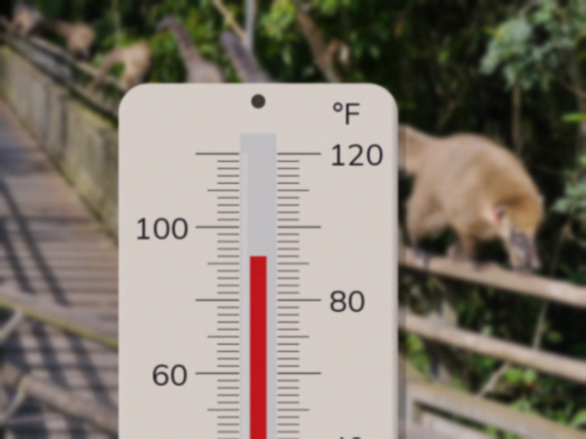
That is 92 °F
